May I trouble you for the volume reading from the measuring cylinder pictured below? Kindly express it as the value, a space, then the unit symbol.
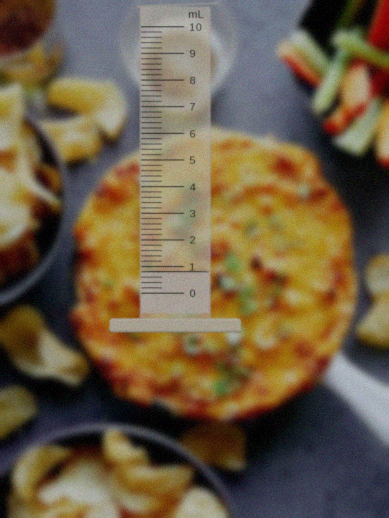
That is 0.8 mL
